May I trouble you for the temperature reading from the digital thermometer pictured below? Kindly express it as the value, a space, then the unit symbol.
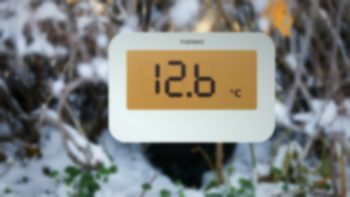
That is 12.6 °C
